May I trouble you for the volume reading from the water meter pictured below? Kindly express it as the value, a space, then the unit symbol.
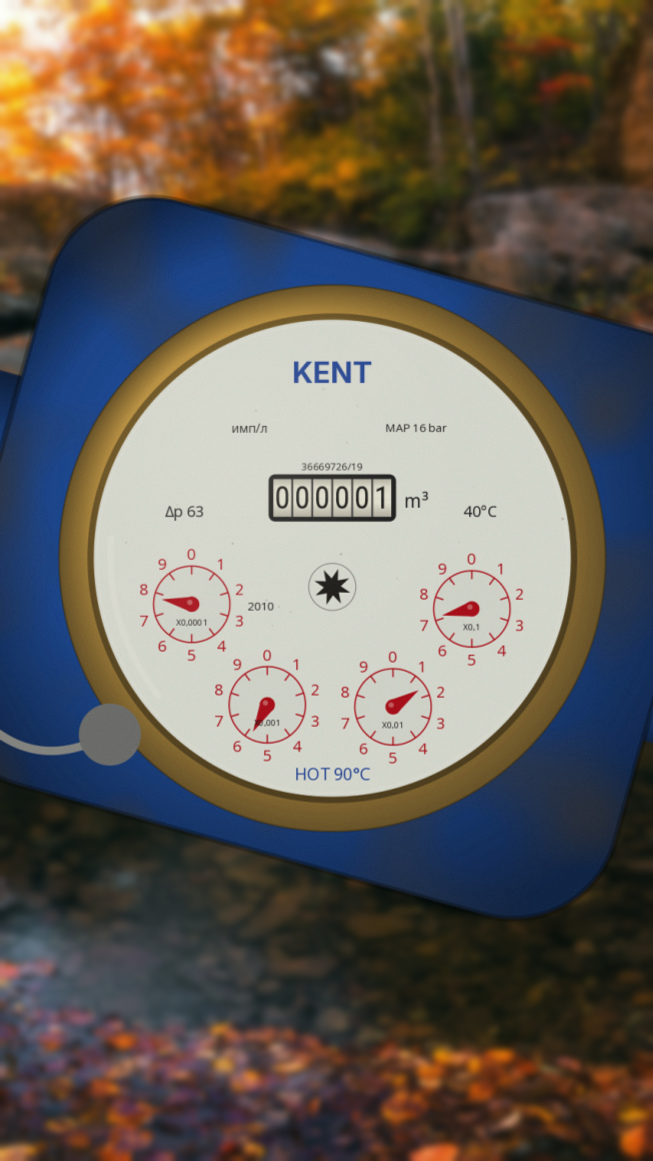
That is 1.7157 m³
